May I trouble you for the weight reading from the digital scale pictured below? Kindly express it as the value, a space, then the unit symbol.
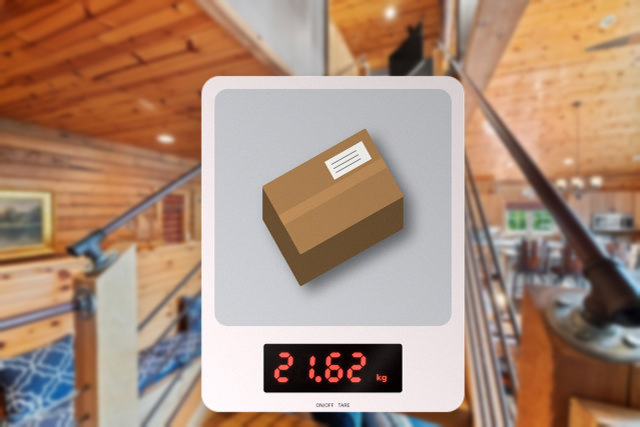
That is 21.62 kg
